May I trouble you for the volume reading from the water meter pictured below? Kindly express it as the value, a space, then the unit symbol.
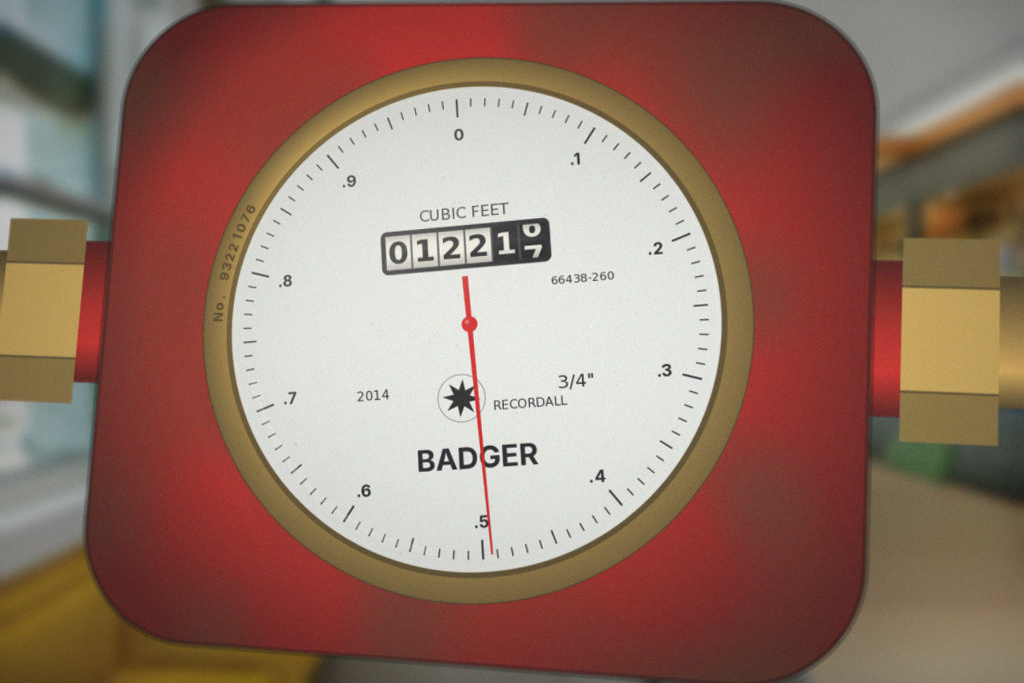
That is 12216.49 ft³
